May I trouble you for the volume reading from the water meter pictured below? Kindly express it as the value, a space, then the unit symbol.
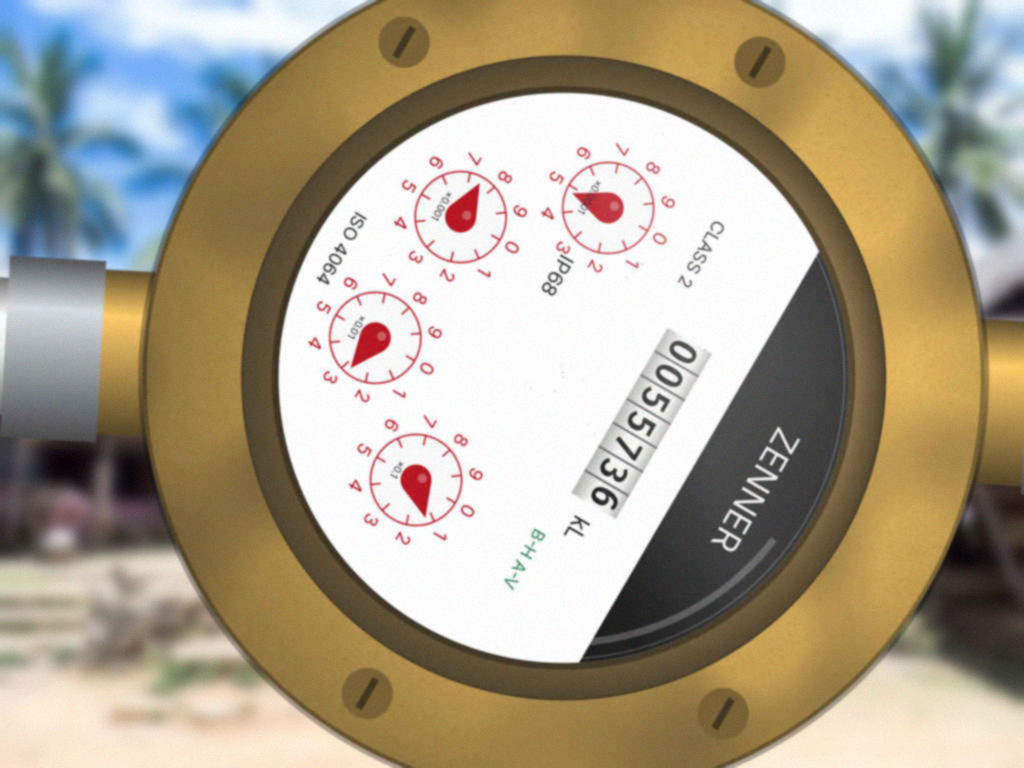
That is 55736.1274 kL
